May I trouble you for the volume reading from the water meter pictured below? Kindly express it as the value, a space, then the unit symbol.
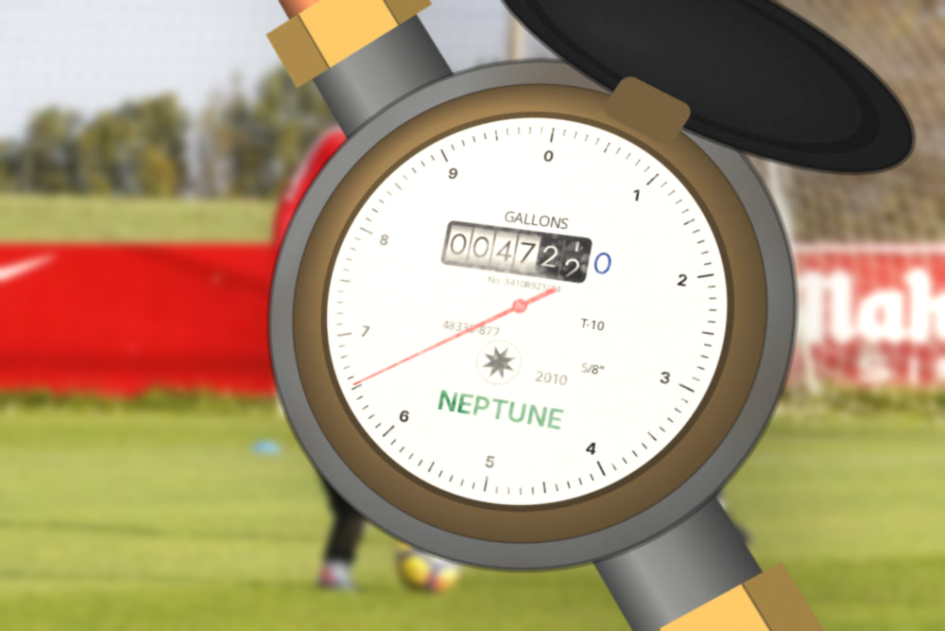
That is 47216.5 gal
